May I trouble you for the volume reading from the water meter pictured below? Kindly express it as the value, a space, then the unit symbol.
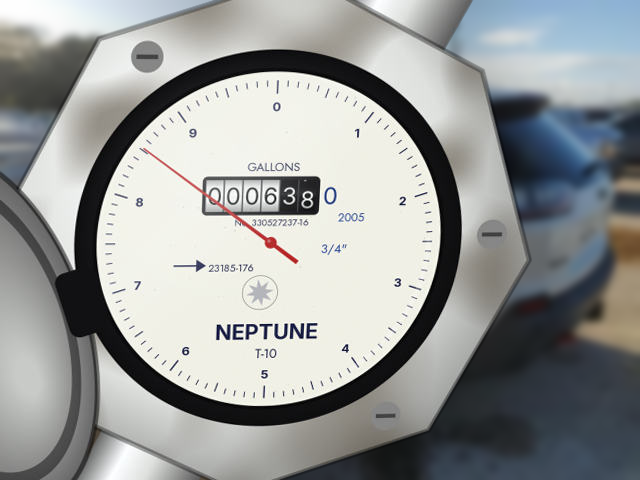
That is 6378.5 gal
